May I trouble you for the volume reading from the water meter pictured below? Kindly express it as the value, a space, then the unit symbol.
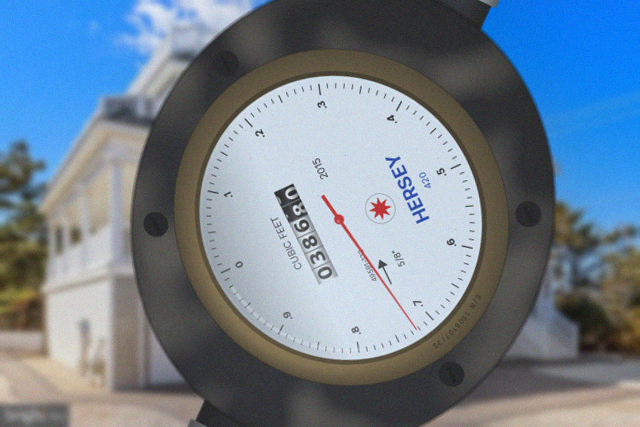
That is 38679.72 ft³
